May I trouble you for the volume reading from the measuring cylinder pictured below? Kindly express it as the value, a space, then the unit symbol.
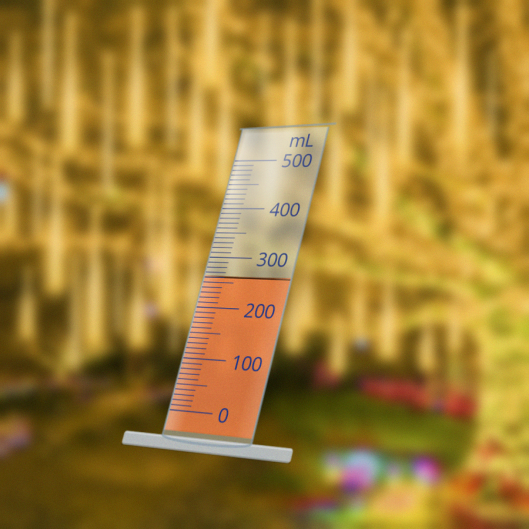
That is 260 mL
